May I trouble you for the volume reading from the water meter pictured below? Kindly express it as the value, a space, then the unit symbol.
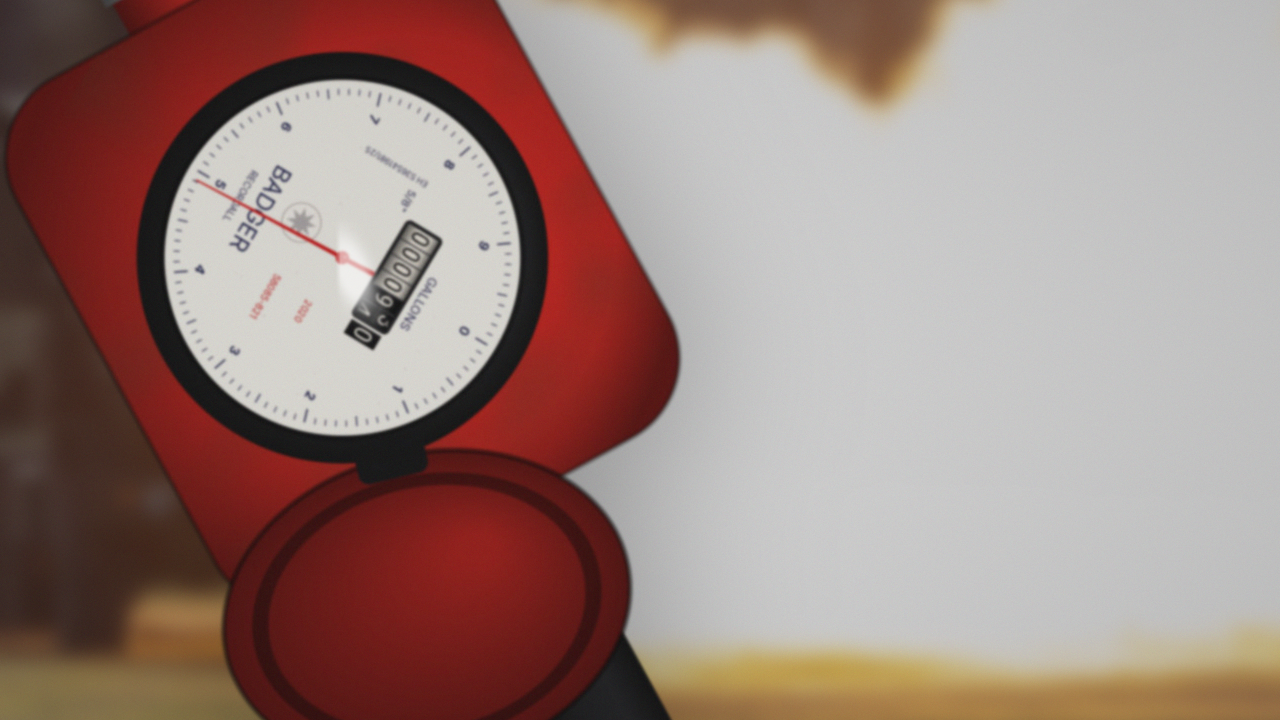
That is 934.9 gal
